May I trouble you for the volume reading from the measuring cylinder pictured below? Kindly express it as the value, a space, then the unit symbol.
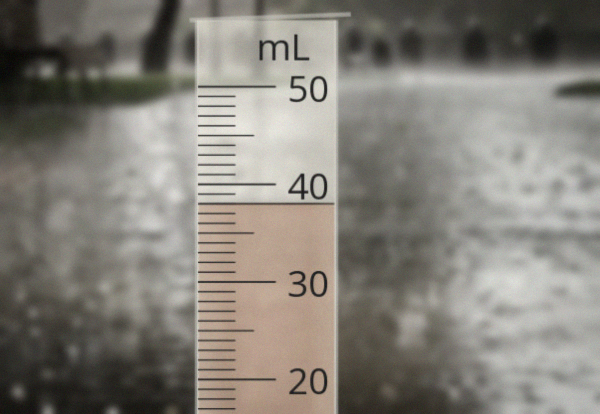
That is 38 mL
